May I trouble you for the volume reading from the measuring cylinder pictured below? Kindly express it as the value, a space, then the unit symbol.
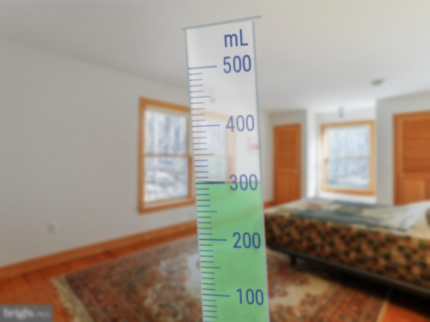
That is 300 mL
